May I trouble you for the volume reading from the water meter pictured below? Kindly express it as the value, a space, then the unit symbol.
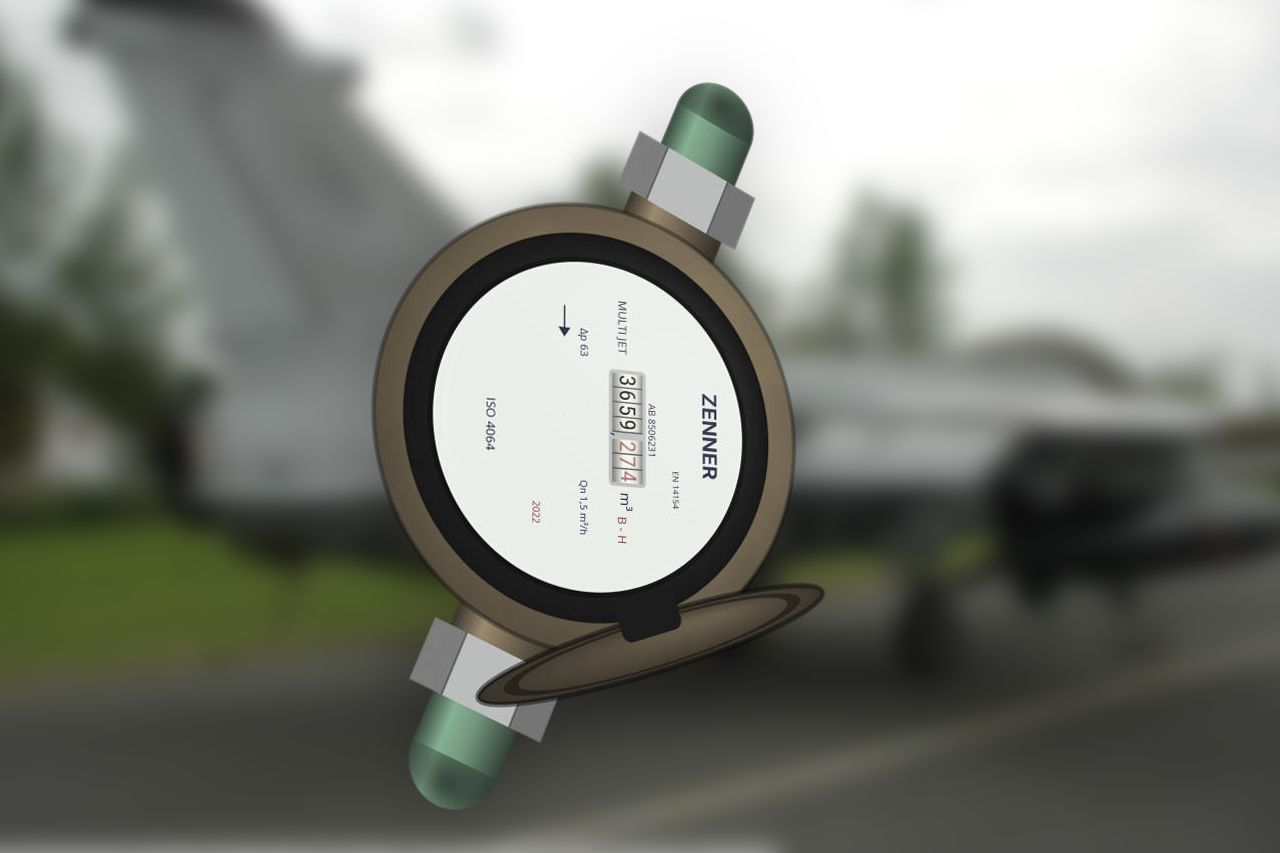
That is 3659.274 m³
